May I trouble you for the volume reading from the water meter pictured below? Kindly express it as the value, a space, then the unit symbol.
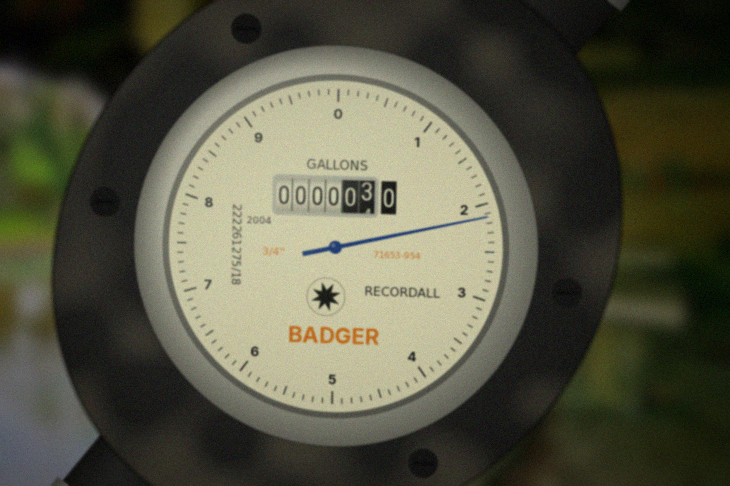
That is 32.1 gal
